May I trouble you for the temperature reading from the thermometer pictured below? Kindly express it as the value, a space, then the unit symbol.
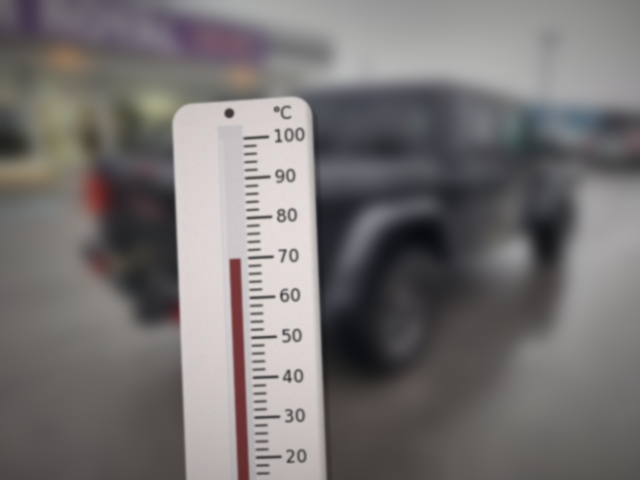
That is 70 °C
